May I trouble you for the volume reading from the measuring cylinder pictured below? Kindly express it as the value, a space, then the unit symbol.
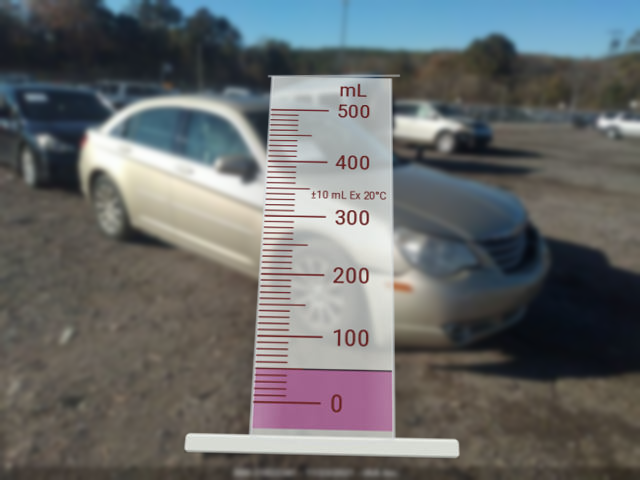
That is 50 mL
